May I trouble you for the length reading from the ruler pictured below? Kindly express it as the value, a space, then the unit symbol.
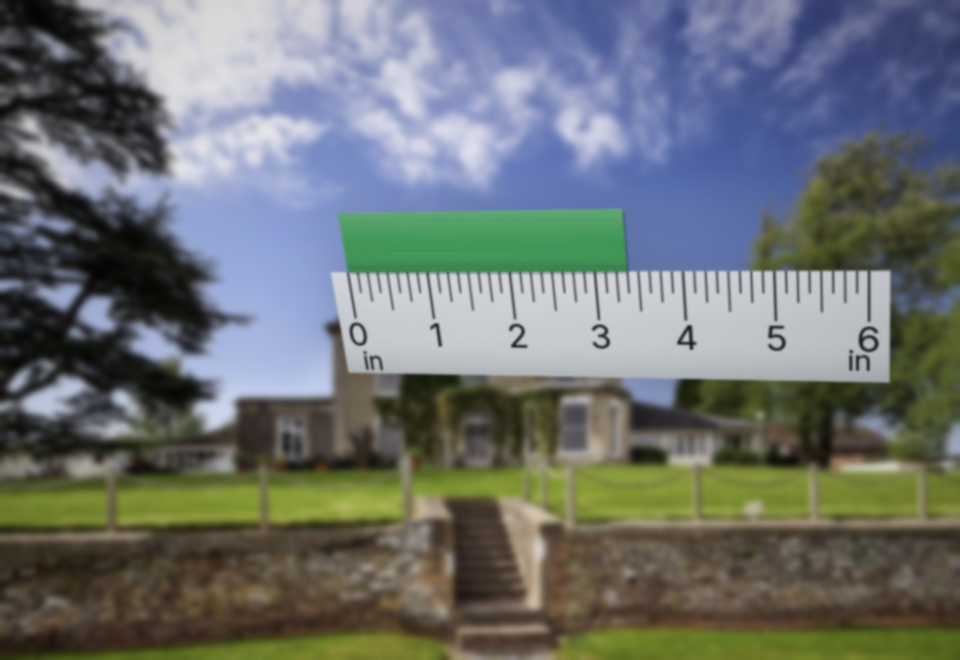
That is 3.375 in
